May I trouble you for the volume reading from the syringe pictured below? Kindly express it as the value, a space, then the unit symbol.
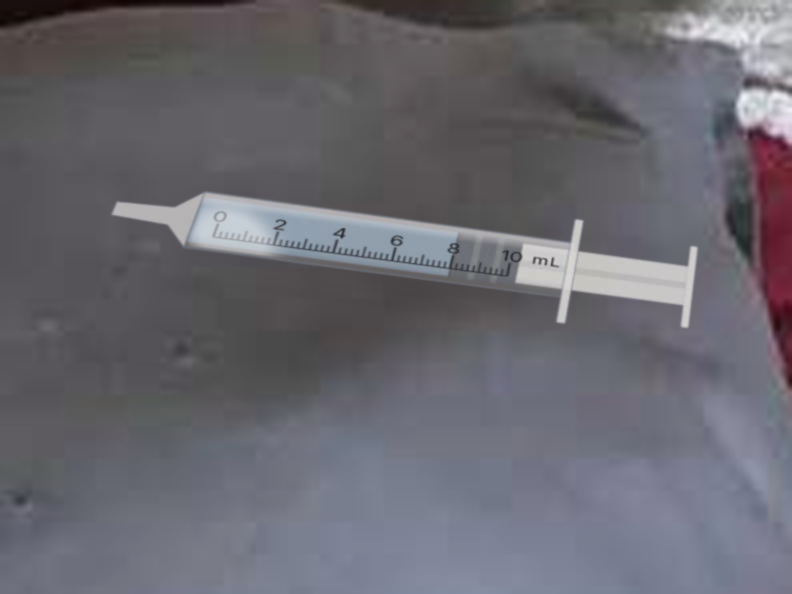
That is 8 mL
